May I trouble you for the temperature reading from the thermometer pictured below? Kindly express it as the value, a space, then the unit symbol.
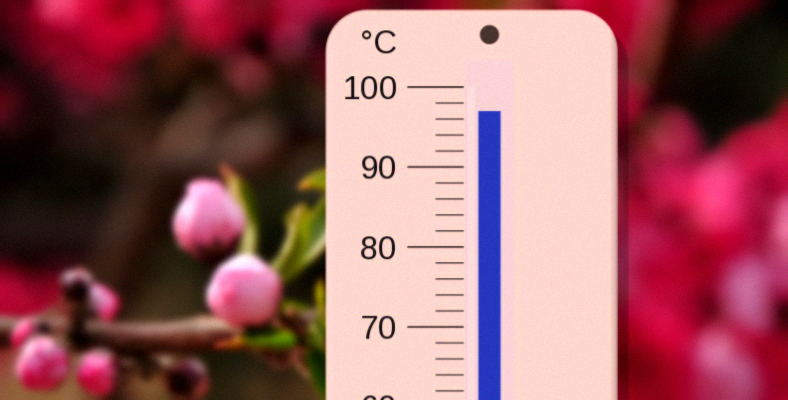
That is 97 °C
